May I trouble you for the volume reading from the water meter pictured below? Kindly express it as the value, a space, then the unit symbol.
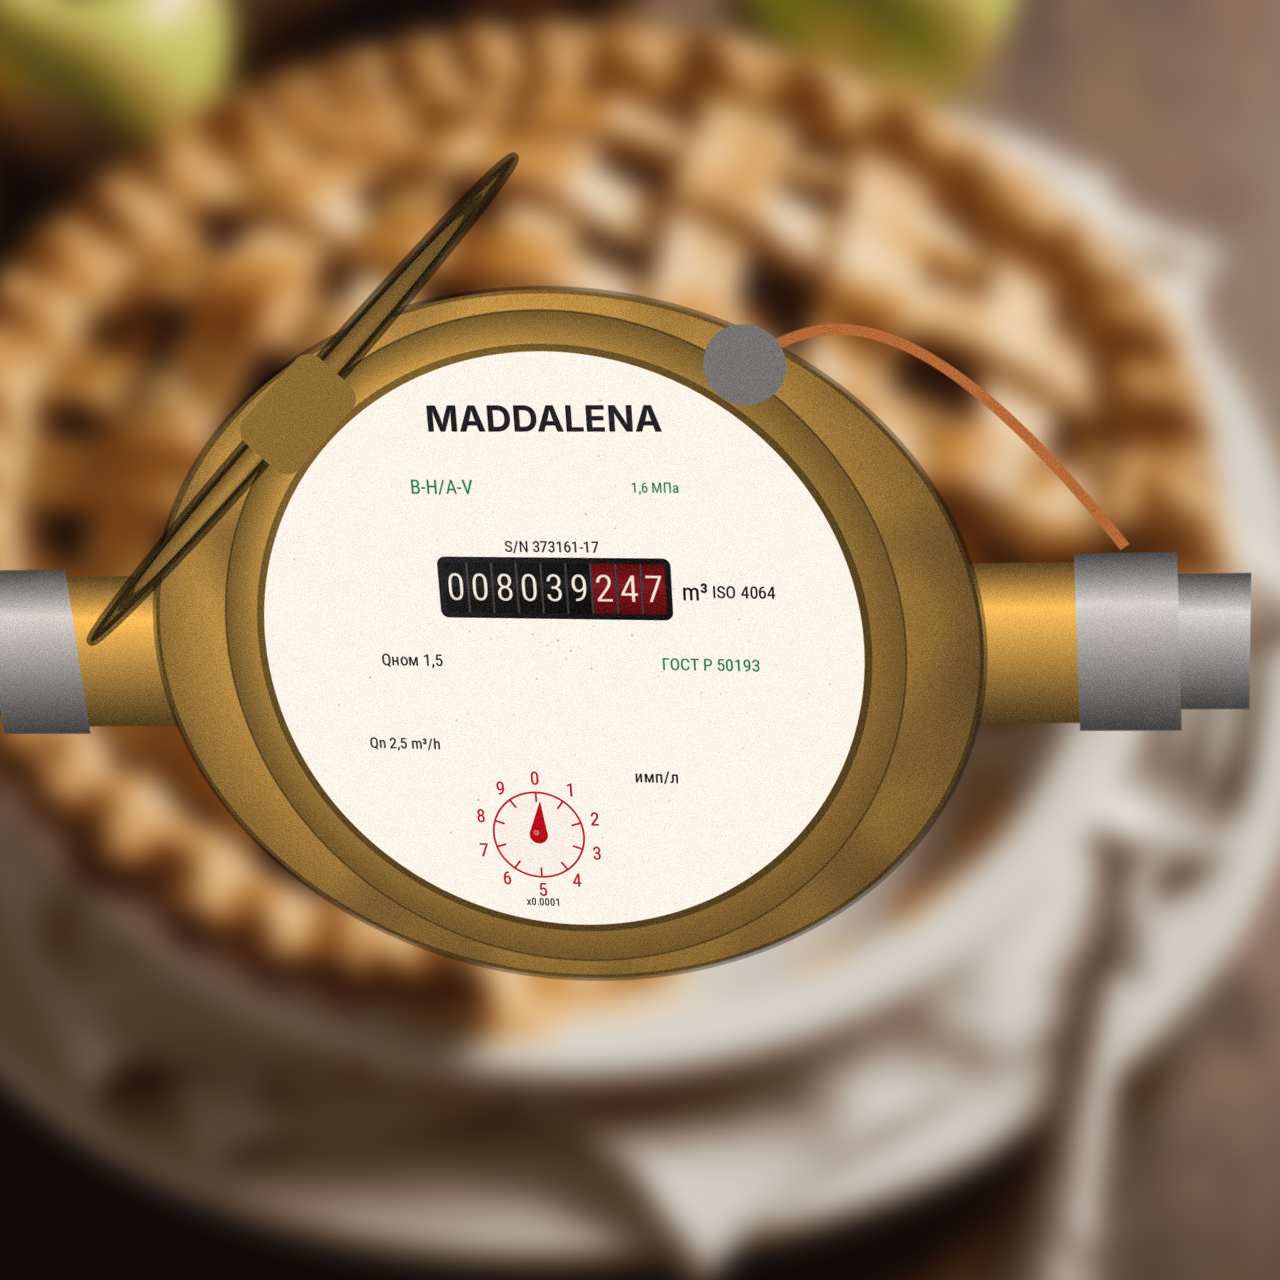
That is 8039.2470 m³
